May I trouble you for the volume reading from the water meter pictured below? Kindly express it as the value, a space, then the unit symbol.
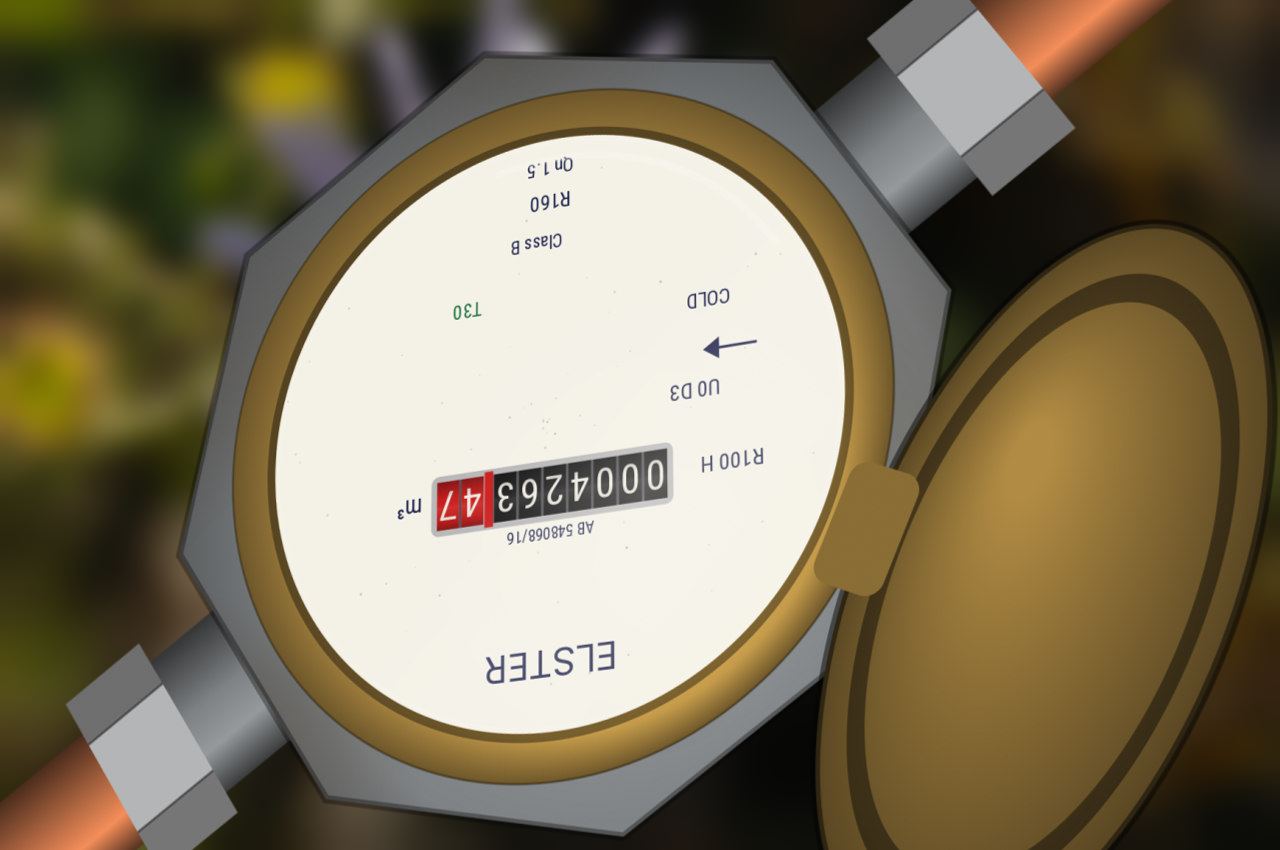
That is 4263.47 m³
